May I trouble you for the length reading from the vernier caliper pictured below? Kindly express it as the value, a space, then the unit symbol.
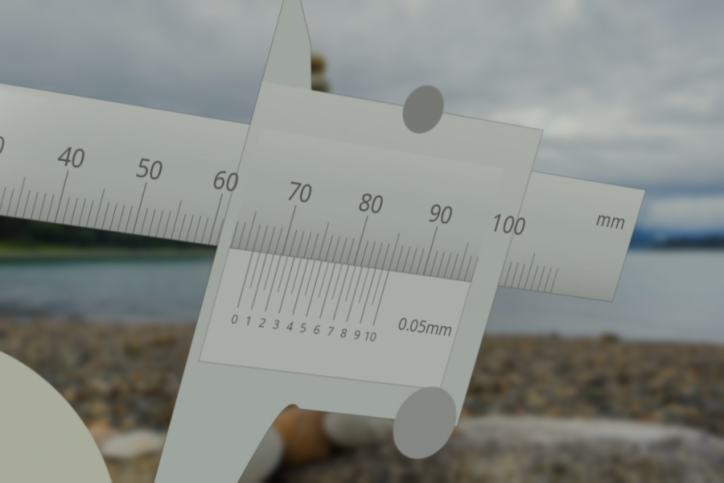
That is 66.0 mm
